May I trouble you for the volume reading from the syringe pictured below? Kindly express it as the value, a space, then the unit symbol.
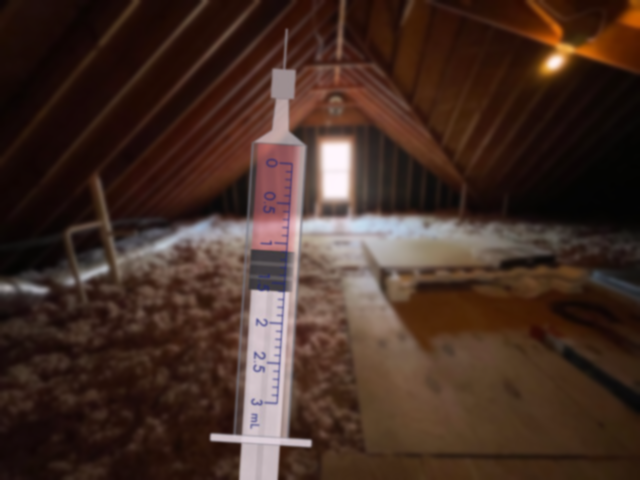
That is 1.1 mL
